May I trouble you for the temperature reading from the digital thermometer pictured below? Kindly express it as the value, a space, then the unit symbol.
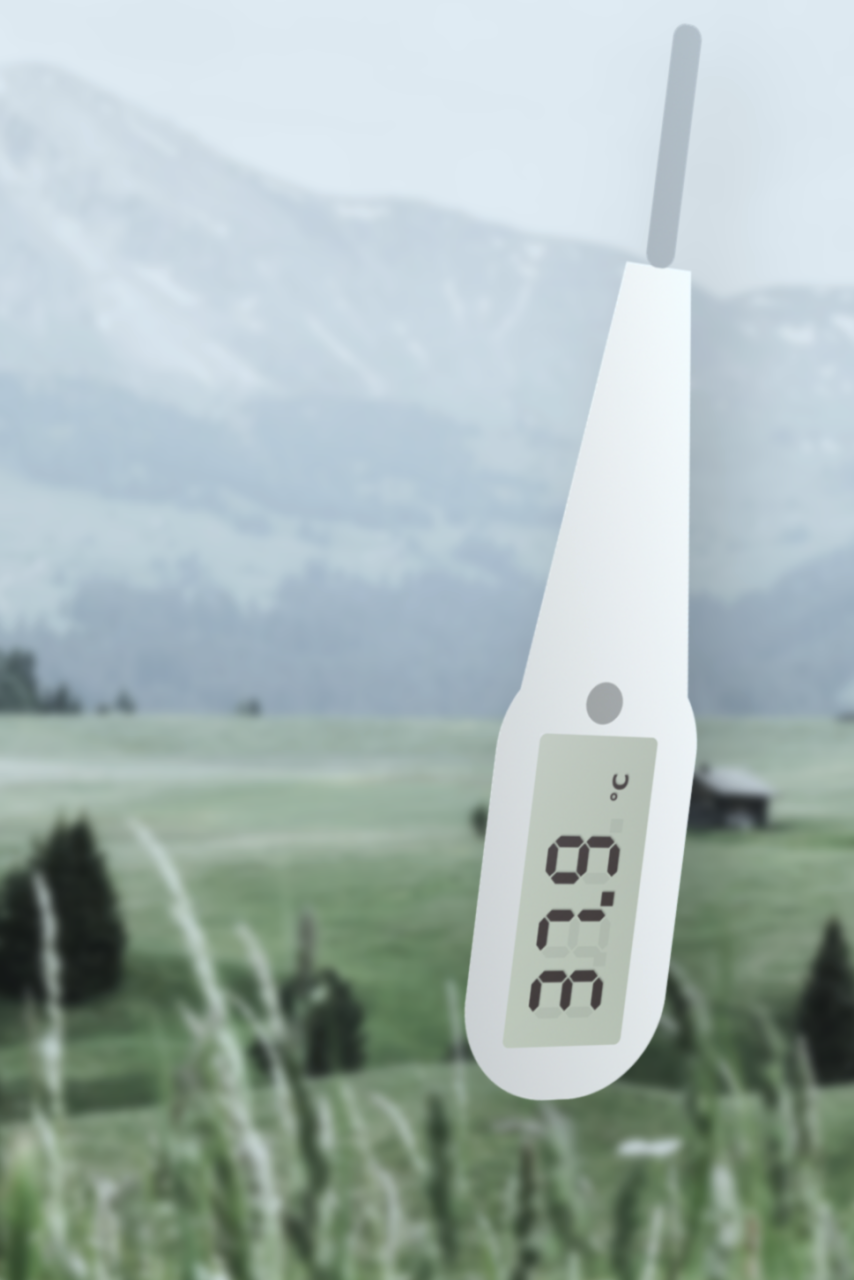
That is 37.9 °C
